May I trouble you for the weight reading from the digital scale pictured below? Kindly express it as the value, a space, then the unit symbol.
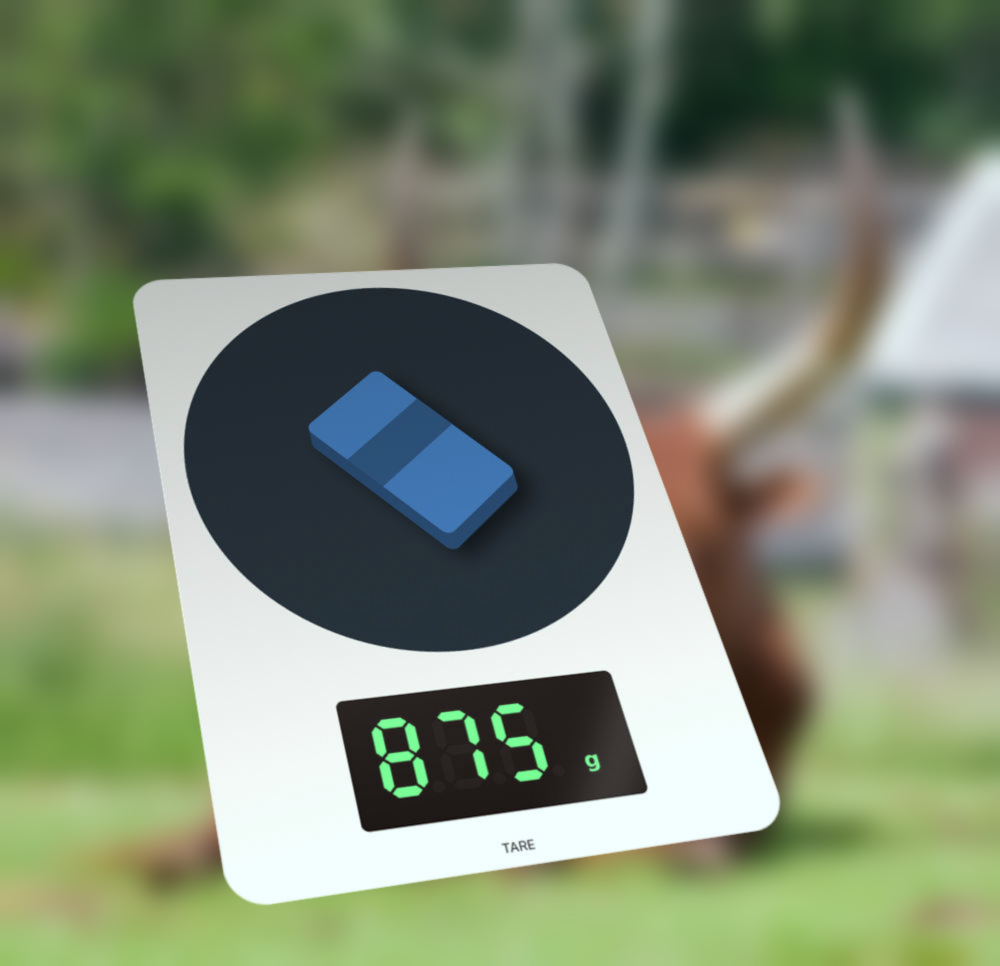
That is 875 g
